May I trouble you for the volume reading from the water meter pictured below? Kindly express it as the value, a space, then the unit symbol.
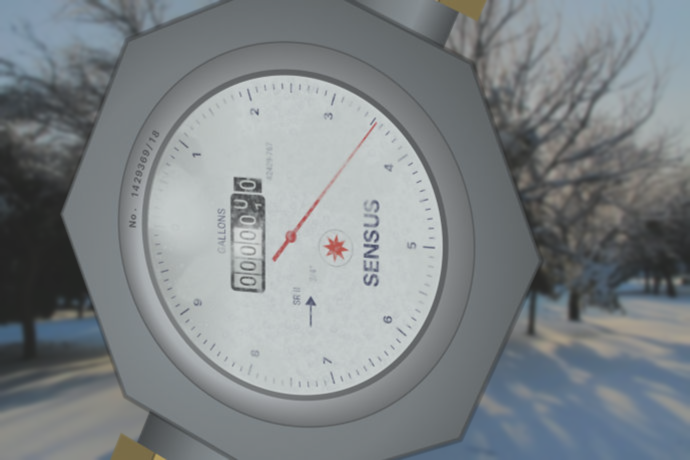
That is 3.5 gal
